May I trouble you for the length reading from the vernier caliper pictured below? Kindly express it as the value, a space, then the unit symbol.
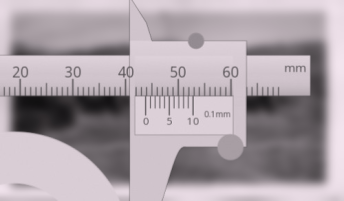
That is 43.8 mm
